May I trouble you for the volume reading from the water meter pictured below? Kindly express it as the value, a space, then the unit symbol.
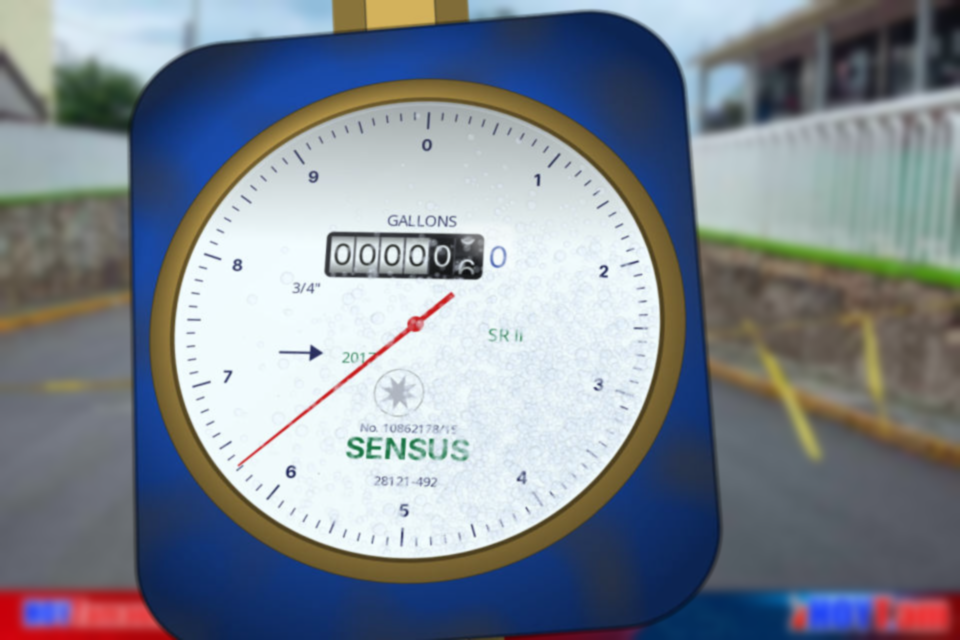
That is 56.3 gal
